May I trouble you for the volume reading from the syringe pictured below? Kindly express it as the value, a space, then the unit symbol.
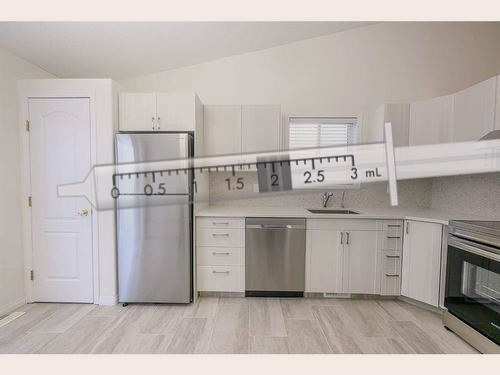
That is 1.8 mL
